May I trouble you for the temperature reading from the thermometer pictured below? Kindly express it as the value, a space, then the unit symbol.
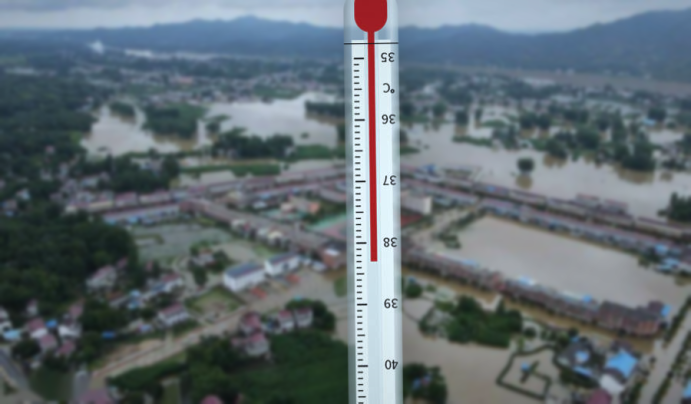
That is 38.3 °C
